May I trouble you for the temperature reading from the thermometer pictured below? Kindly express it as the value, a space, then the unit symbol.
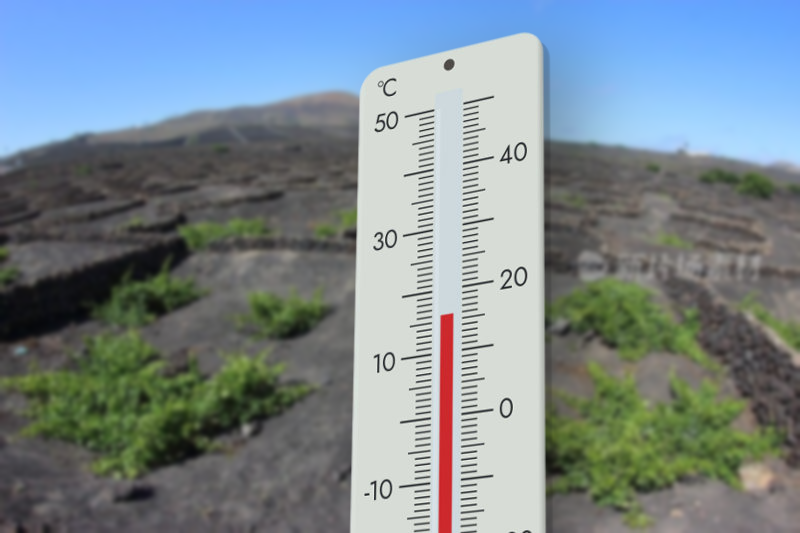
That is 16 °C
